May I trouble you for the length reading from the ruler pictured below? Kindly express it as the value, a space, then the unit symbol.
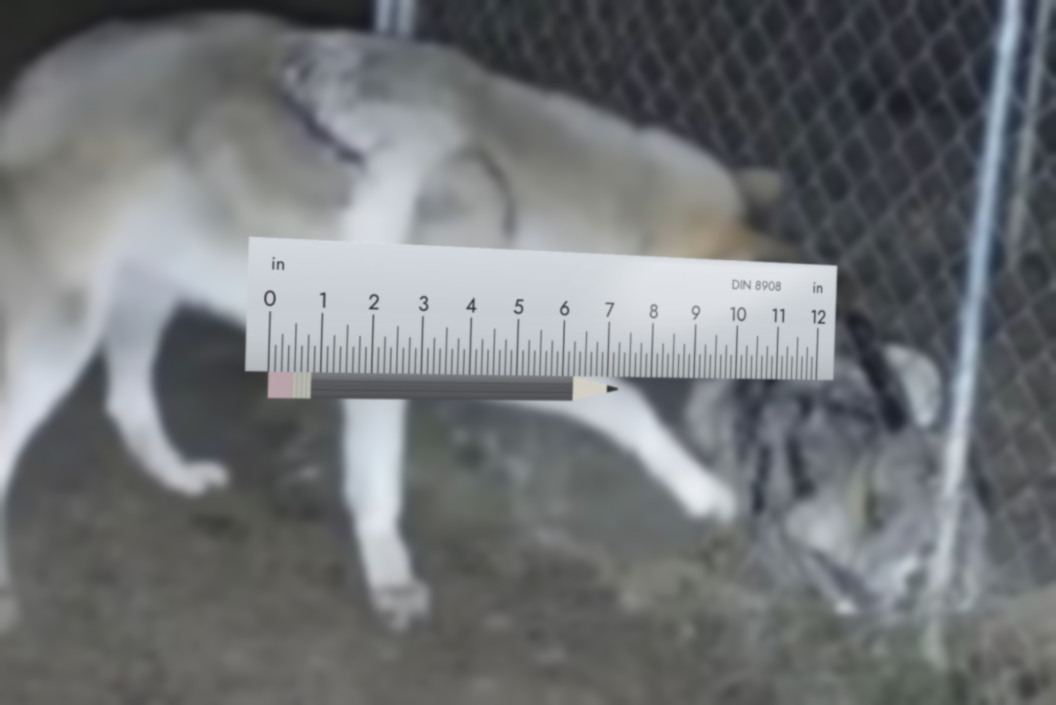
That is 7.25 in
